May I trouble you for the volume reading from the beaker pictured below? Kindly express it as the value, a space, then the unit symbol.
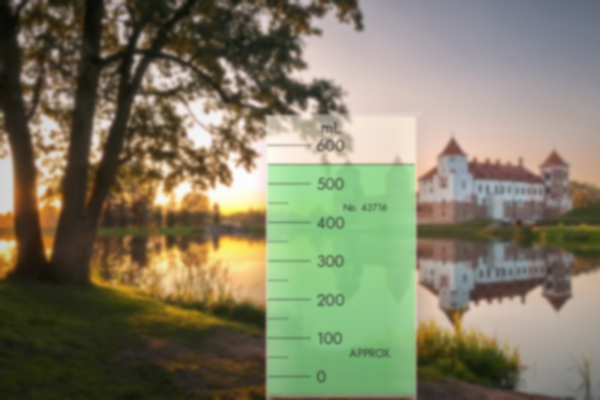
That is 550 mL
